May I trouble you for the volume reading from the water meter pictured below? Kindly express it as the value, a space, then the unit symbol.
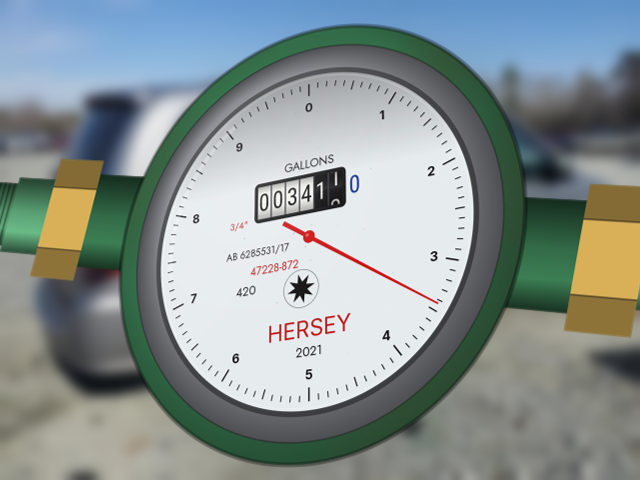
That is 34113.4 gal
